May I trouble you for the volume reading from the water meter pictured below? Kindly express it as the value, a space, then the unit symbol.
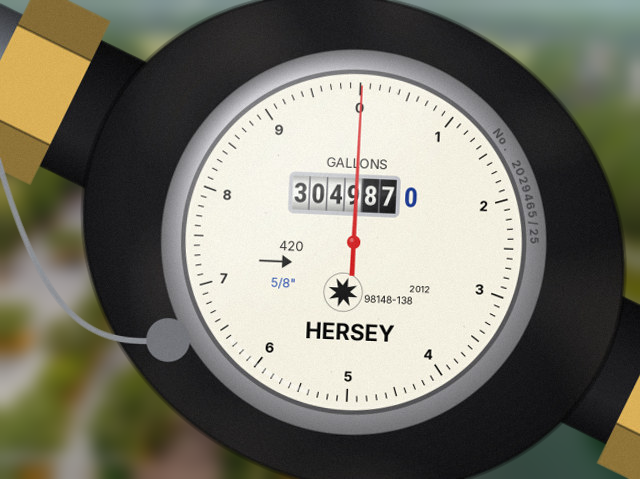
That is 3049870.0 gal
